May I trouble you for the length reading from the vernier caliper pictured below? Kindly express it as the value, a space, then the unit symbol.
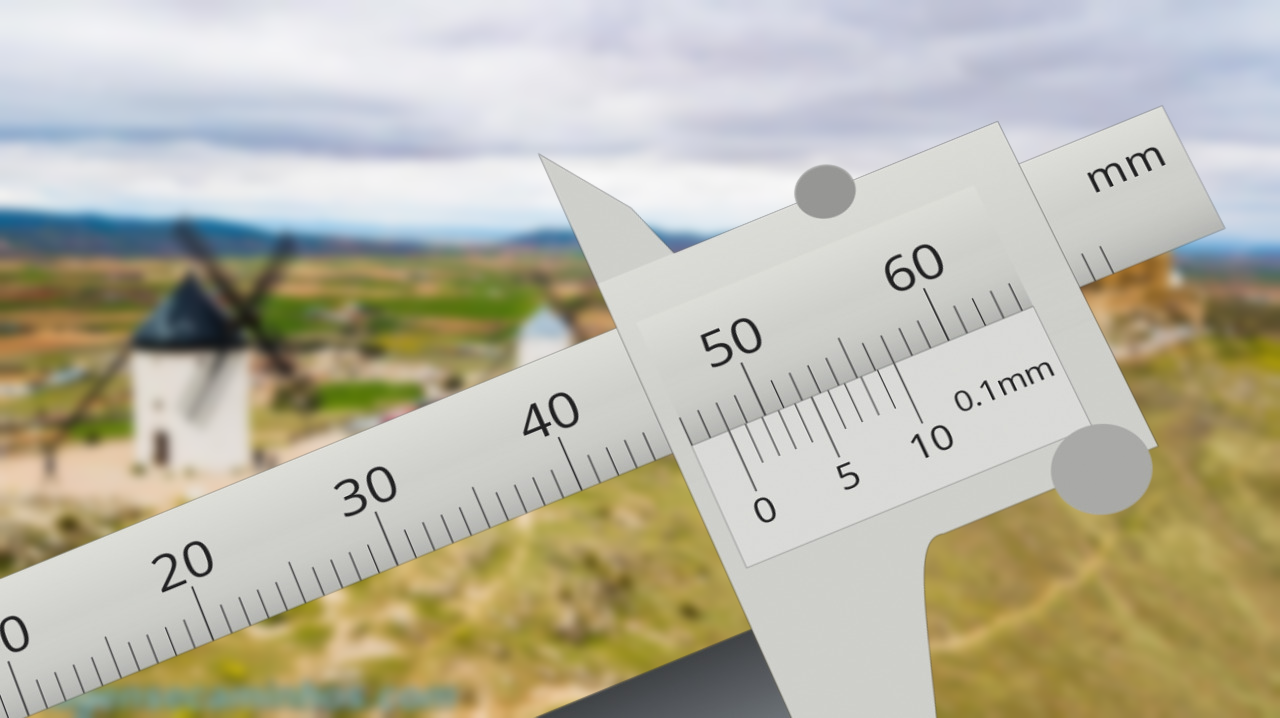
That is 48.0 mm
